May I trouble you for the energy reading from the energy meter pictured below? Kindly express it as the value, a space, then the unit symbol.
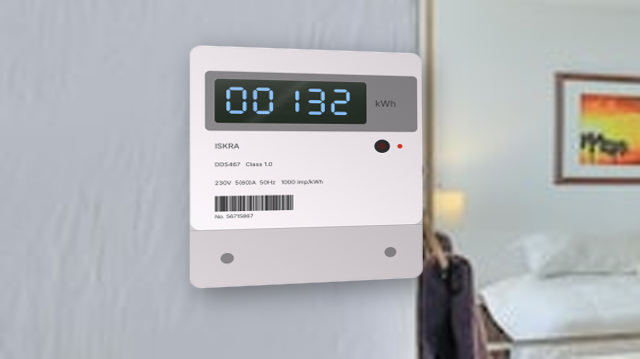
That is 132 kWh
